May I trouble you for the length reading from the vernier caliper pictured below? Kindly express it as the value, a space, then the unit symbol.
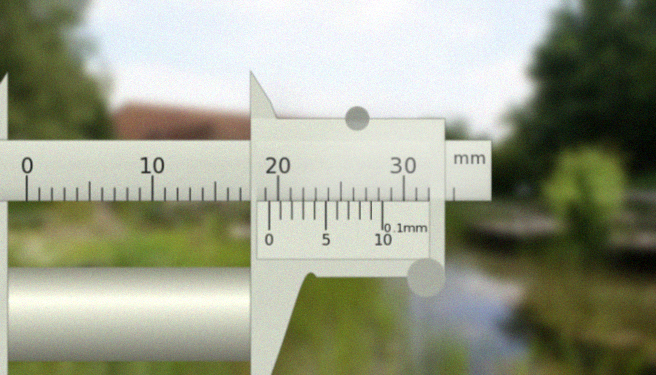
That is 19.3 mm
